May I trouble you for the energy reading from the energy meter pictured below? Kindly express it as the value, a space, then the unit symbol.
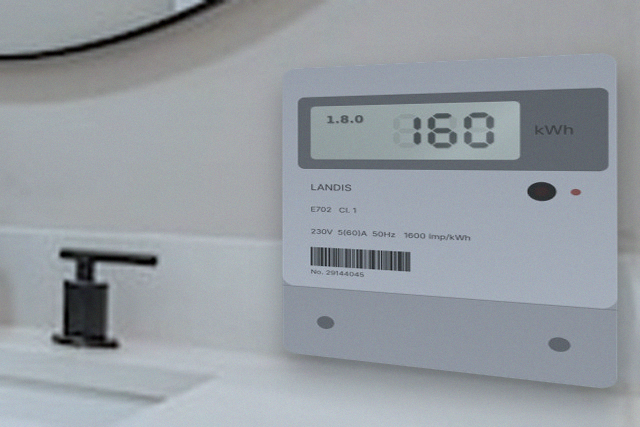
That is 160 kWh
